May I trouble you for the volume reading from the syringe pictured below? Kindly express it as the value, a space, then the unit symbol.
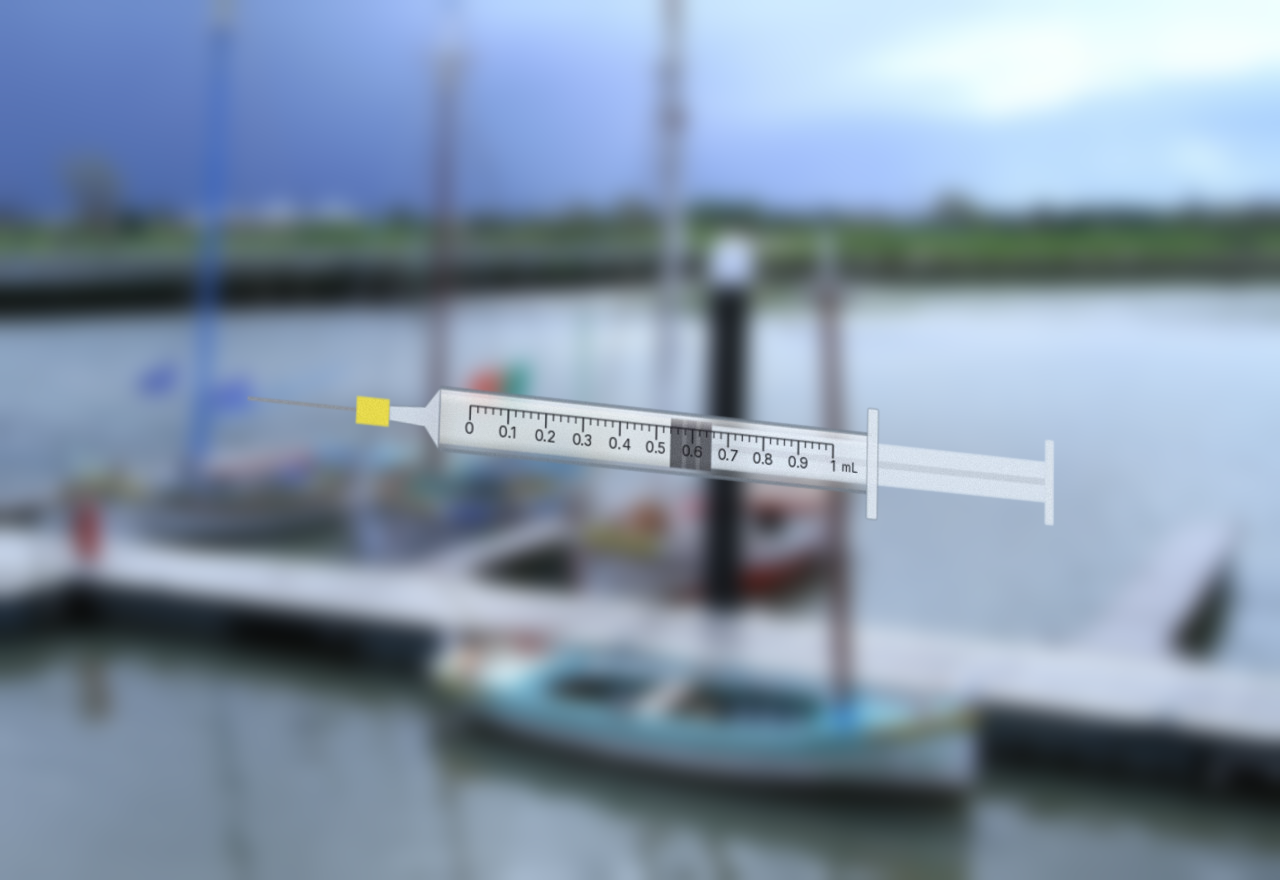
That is 0.54 mL
